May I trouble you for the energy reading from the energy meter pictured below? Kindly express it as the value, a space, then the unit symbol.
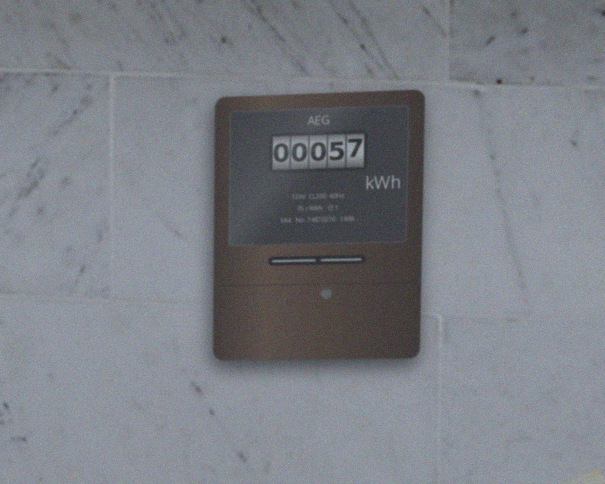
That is 57 kWh
